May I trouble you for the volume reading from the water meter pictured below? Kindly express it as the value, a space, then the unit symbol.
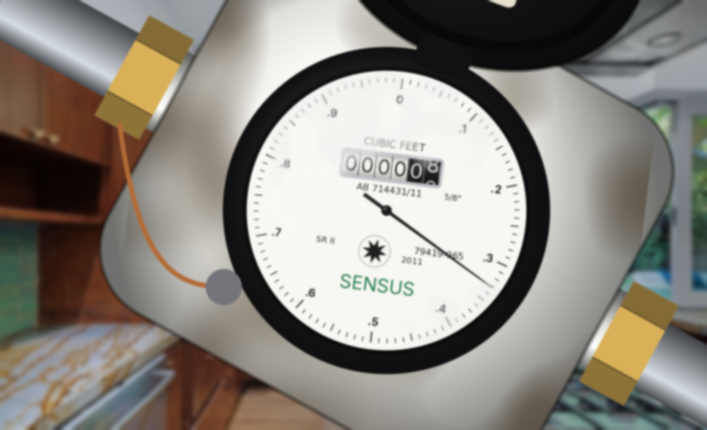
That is 8.33 ft³
